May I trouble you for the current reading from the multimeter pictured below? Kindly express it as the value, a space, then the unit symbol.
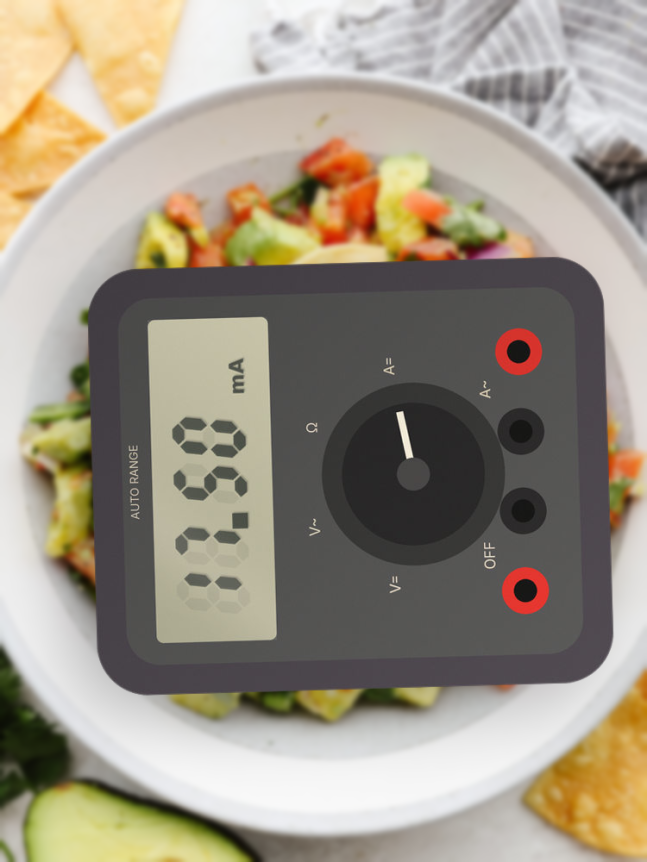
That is 17.50 mA
